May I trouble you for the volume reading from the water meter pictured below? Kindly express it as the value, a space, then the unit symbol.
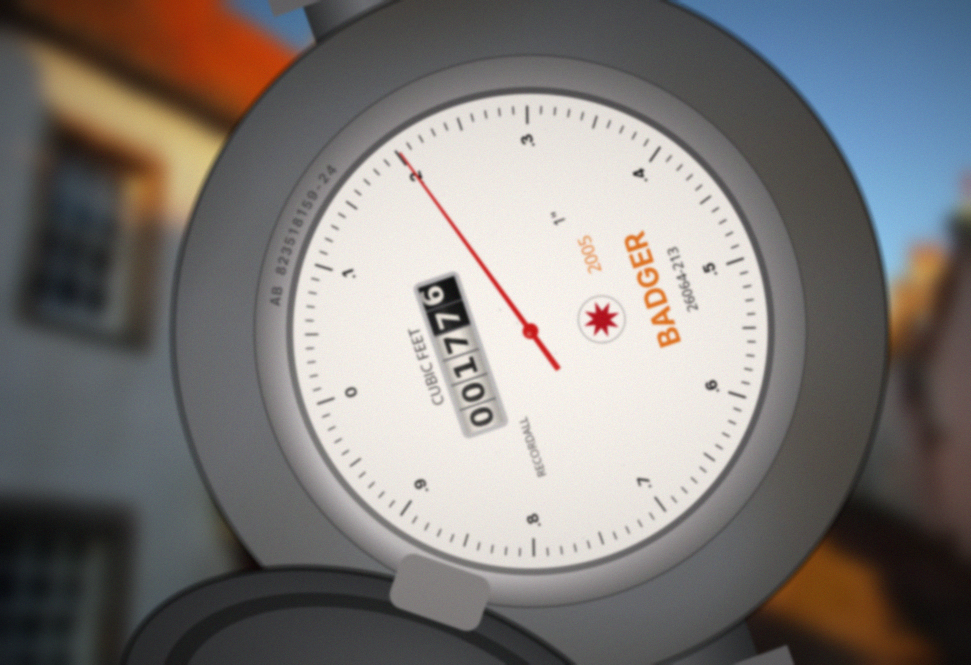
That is 1776.20 ft³
